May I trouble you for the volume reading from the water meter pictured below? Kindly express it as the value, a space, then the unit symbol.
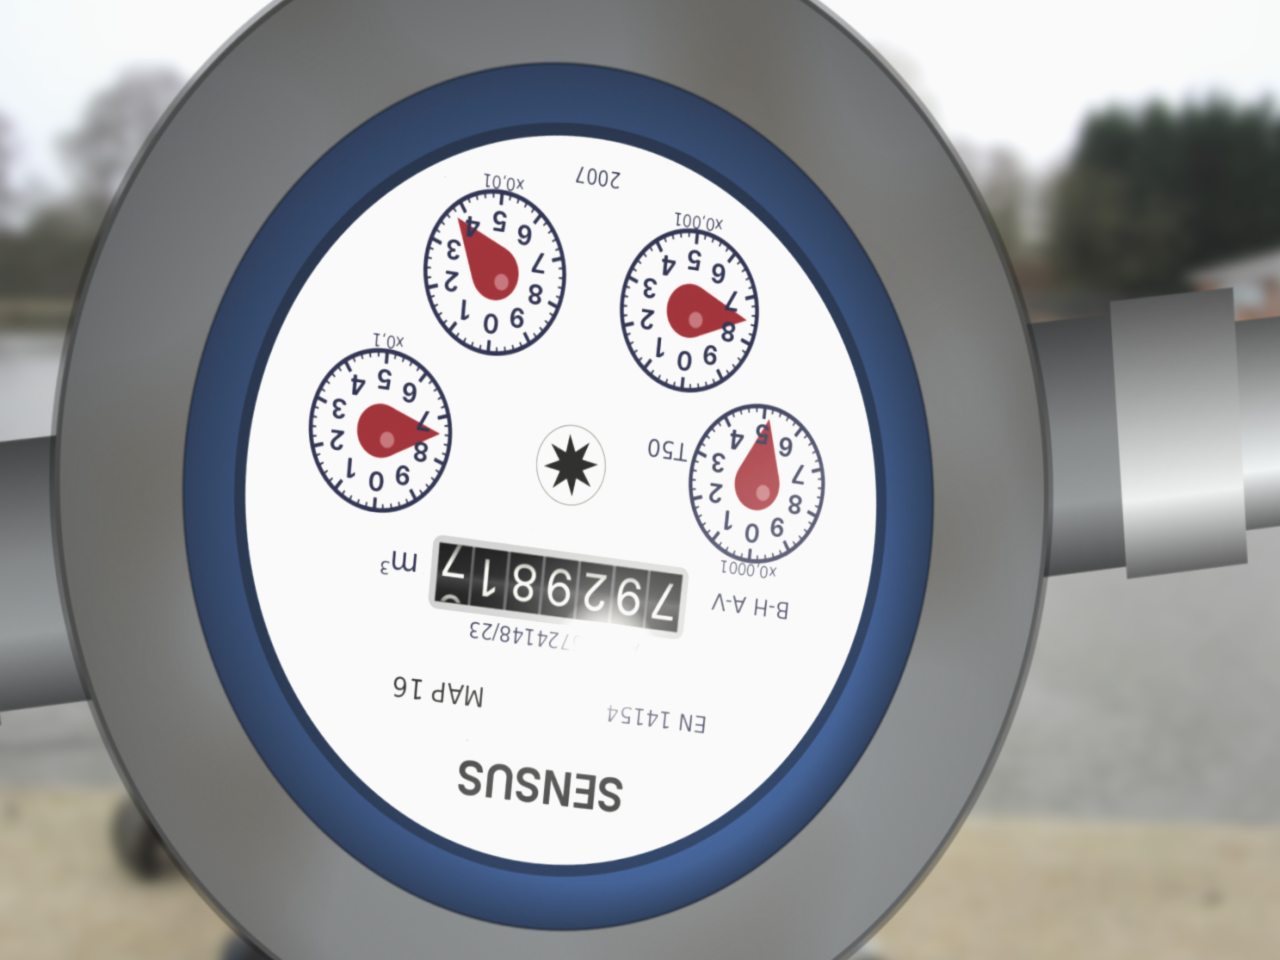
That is 7929816.7375 m³
